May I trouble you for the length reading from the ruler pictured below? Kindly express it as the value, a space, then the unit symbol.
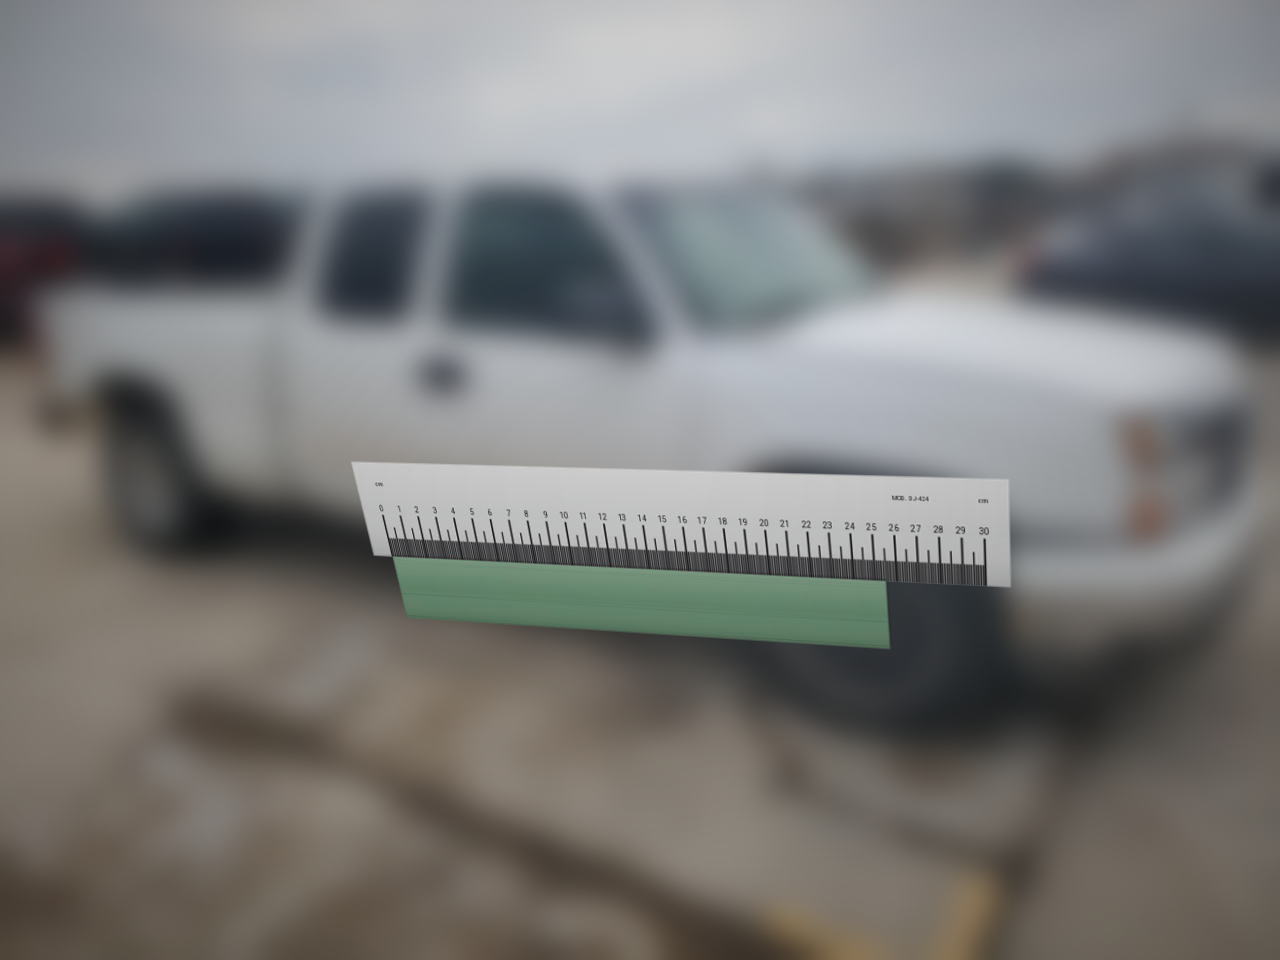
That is 25.5 cm
